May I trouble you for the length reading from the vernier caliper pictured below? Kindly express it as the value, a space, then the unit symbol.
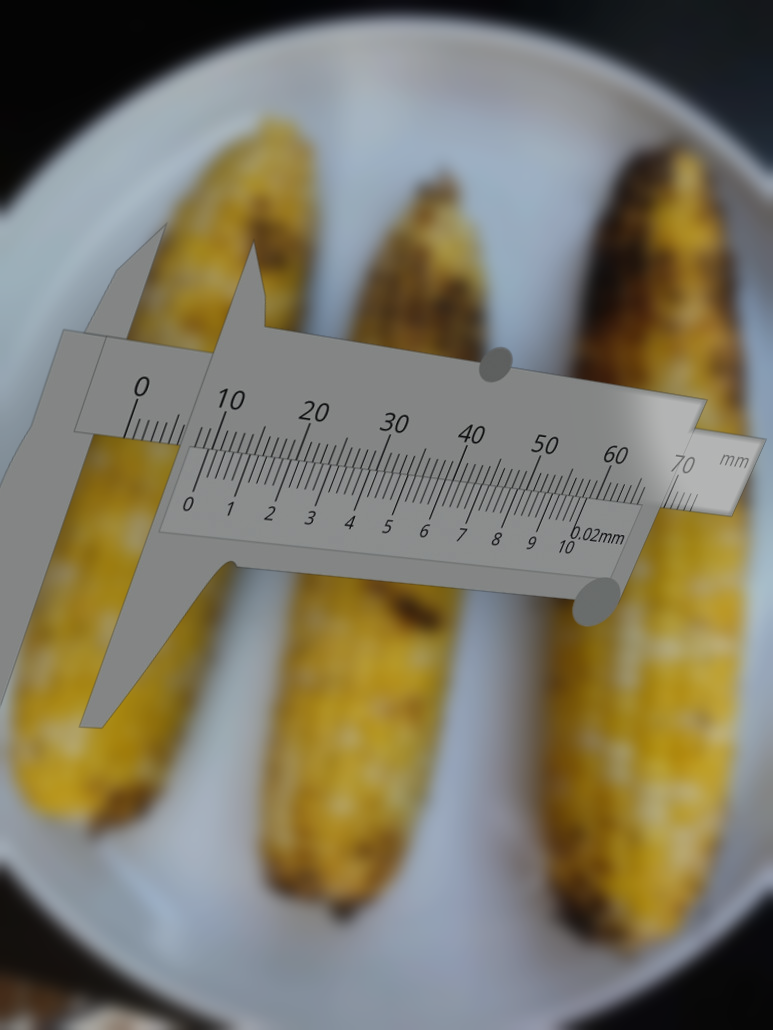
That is 9.6 mm
